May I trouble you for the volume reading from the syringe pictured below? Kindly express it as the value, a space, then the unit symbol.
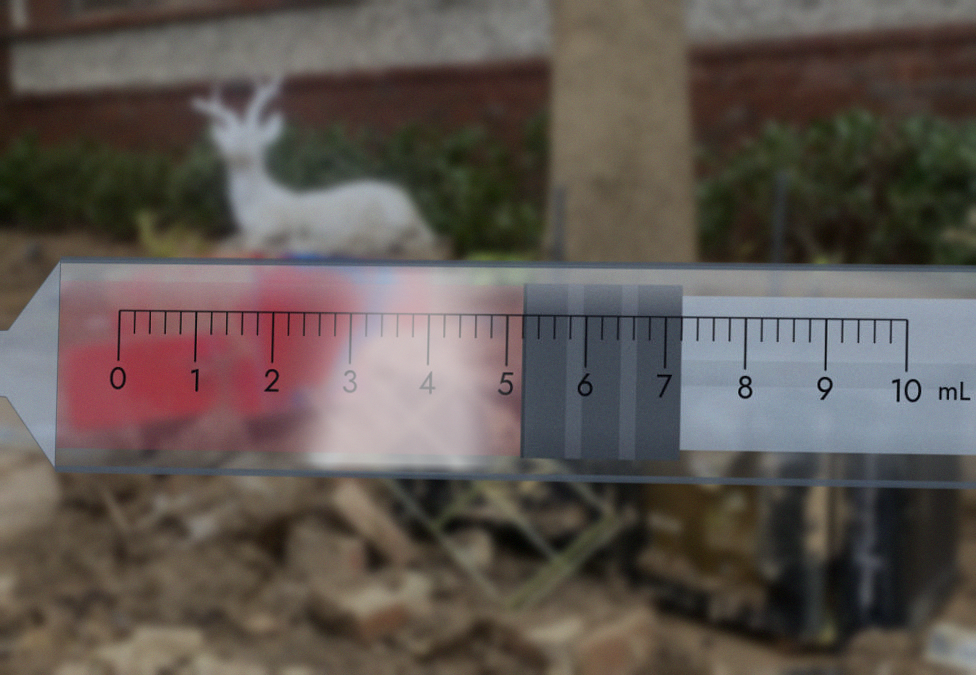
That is 5.2 mL
